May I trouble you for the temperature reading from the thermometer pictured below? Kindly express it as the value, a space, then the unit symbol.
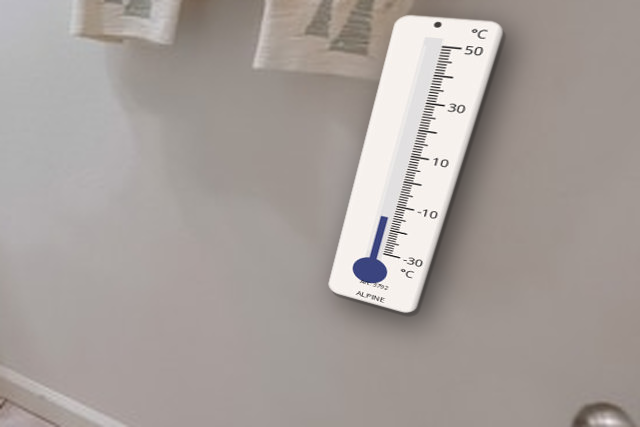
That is -15 °C
